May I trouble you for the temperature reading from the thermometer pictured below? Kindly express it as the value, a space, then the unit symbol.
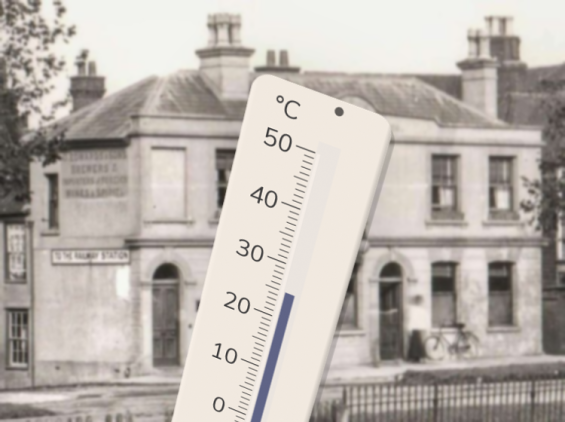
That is 25 °C
